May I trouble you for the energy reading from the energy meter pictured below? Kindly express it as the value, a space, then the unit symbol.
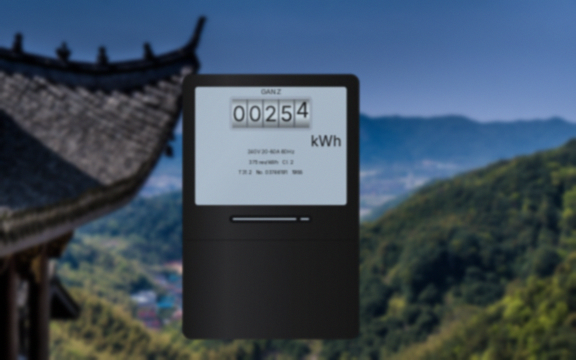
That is 254 kWh
